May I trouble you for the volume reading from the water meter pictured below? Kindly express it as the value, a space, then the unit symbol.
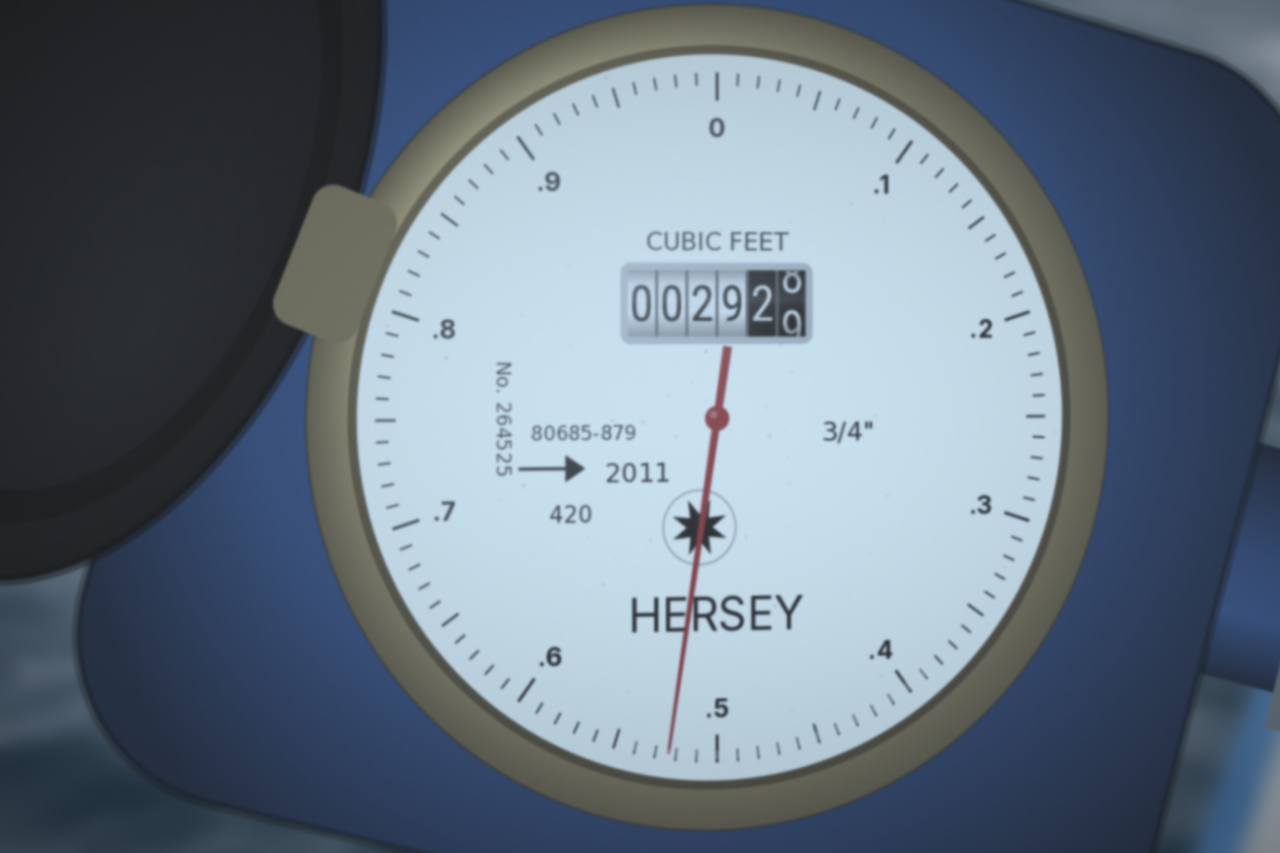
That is 2928.52 ft³
